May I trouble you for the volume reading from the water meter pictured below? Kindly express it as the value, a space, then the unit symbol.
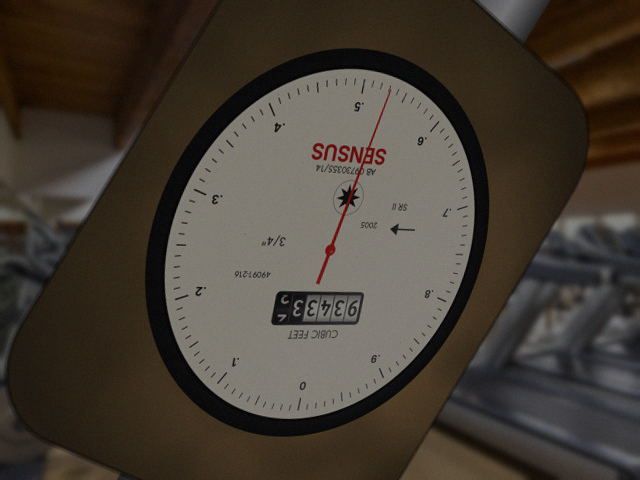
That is 934332.53 ft³
